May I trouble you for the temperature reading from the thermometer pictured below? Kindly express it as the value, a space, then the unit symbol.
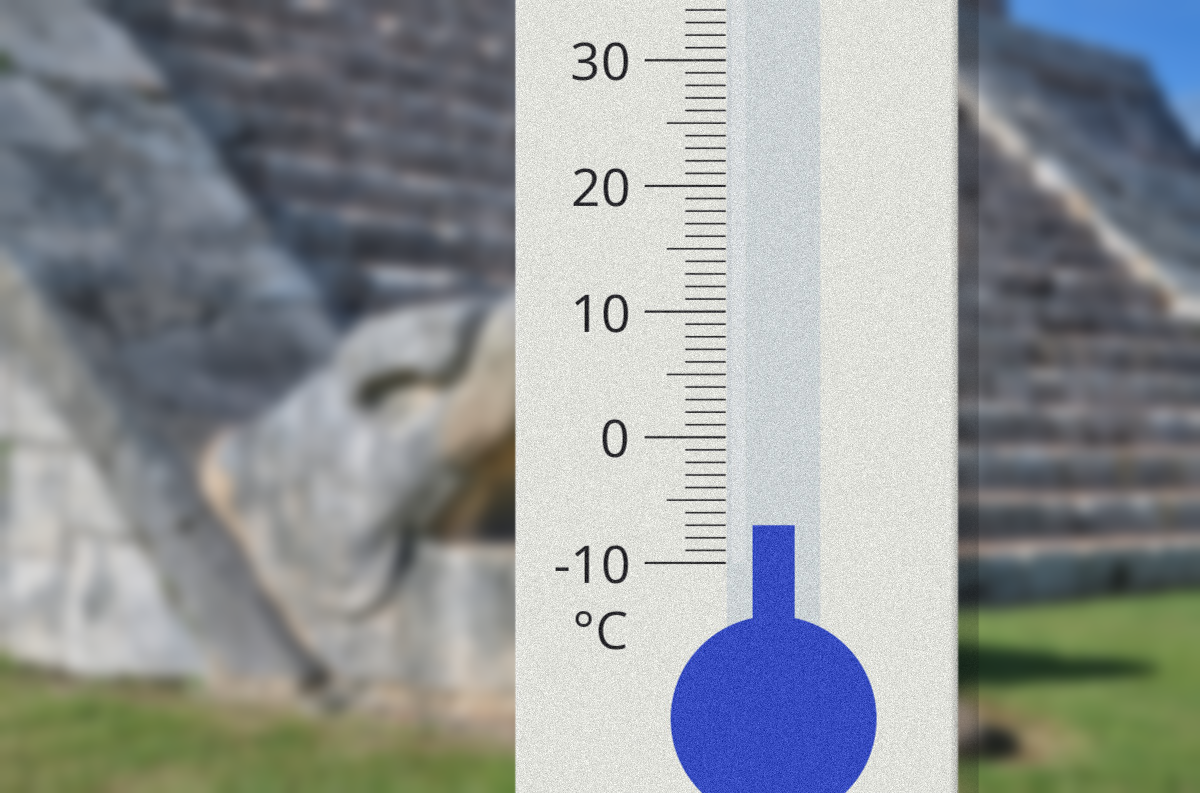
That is -7 °C
